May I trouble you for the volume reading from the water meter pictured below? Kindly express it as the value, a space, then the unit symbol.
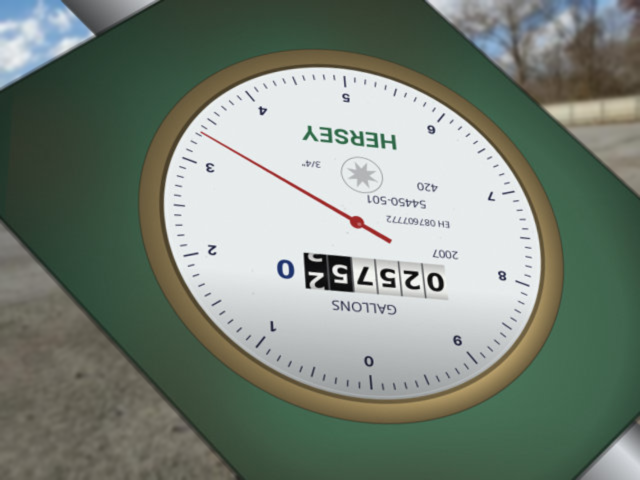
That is 257523.3 gal
